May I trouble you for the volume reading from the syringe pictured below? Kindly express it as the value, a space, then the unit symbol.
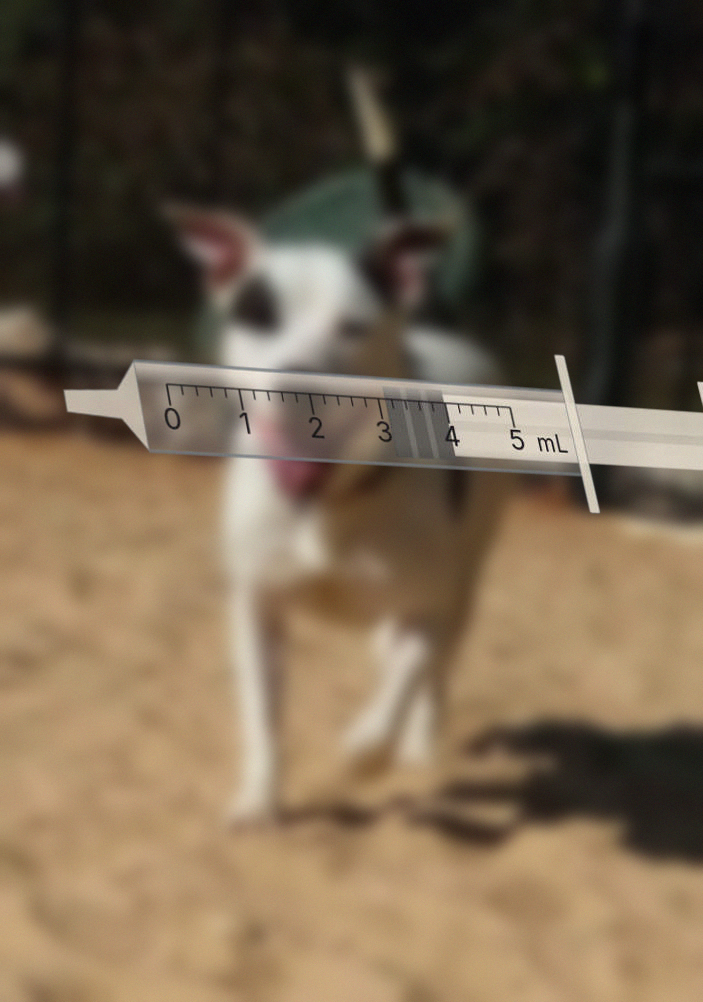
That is 3.1 mL
